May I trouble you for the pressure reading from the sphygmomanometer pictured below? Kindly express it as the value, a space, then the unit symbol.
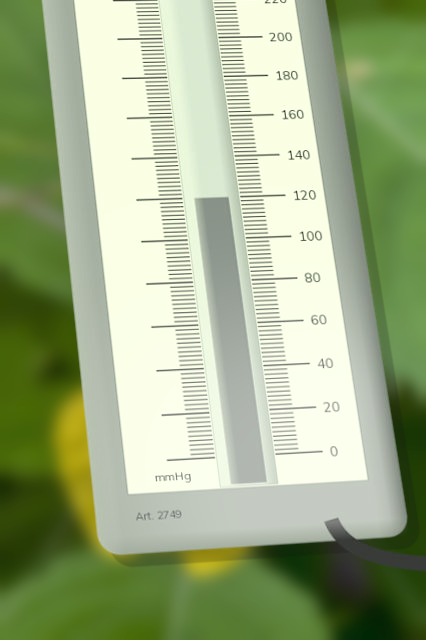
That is 120 mmHg
